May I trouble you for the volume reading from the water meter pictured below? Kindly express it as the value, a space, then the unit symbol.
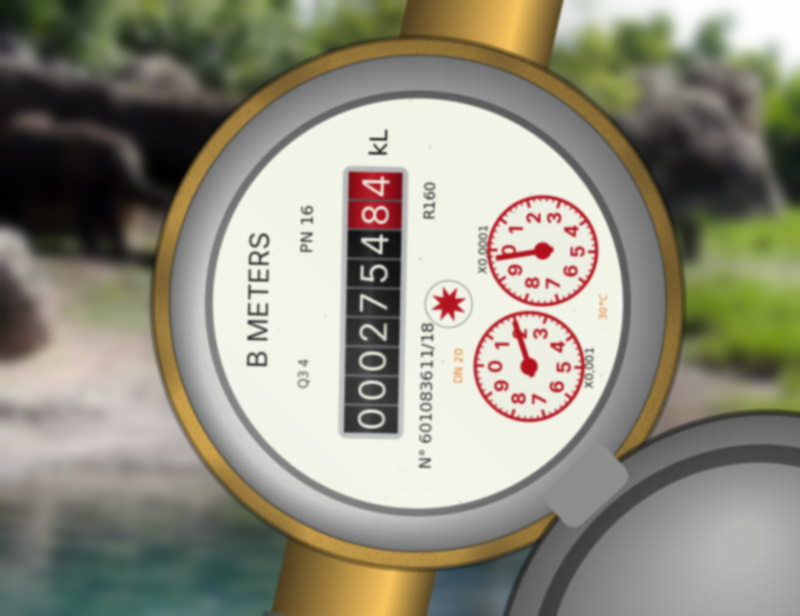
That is 2754.8419 kL
